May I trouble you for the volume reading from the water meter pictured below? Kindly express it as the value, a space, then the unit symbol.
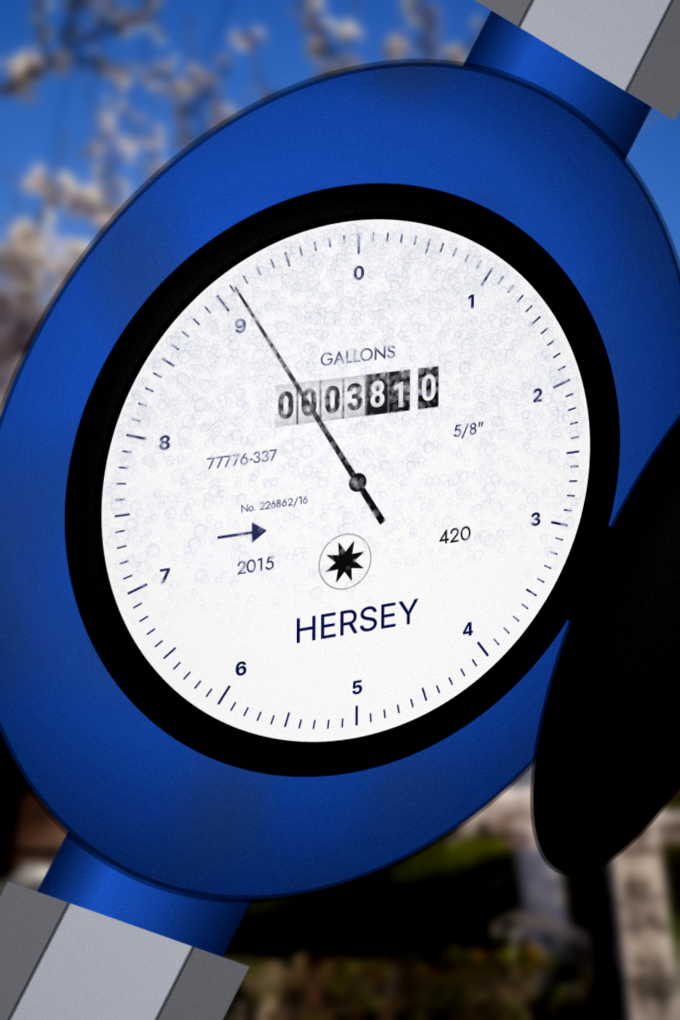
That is 3809.1 gal
